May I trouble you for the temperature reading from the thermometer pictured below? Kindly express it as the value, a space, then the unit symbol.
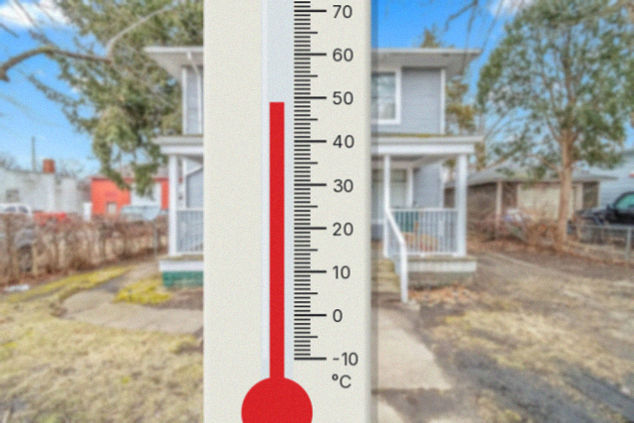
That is 49 °C
